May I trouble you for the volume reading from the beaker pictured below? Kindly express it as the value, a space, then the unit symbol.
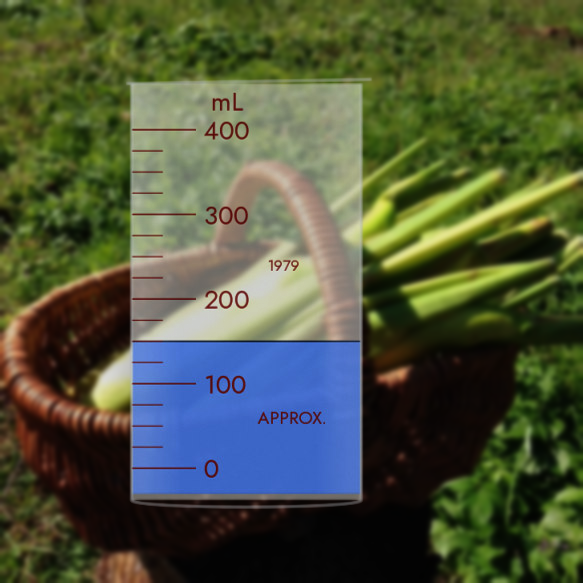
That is 150 mL
